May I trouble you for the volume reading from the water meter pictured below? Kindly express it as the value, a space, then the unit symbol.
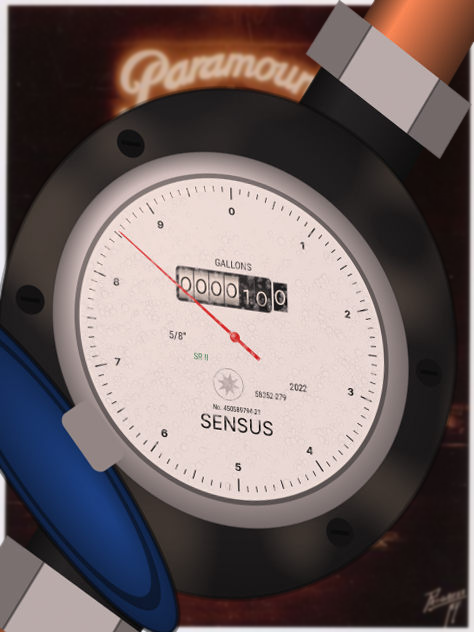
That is 98.5 gal
